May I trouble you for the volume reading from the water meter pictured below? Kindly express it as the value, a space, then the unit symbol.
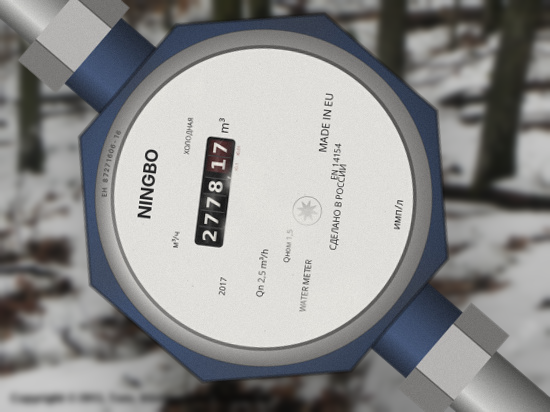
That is 2778.17 m³
